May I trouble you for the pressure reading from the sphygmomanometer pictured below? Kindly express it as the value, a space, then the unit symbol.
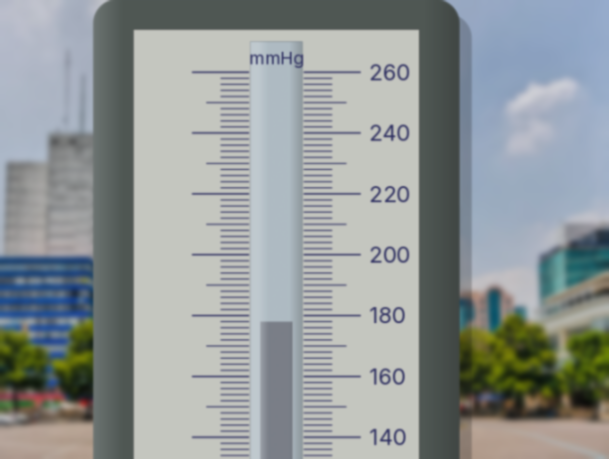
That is 178 mmHg
